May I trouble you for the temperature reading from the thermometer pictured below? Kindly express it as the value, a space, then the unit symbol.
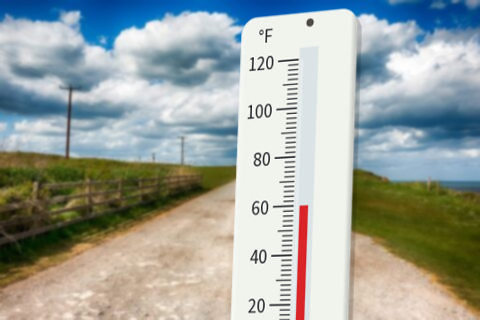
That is 60 °F
